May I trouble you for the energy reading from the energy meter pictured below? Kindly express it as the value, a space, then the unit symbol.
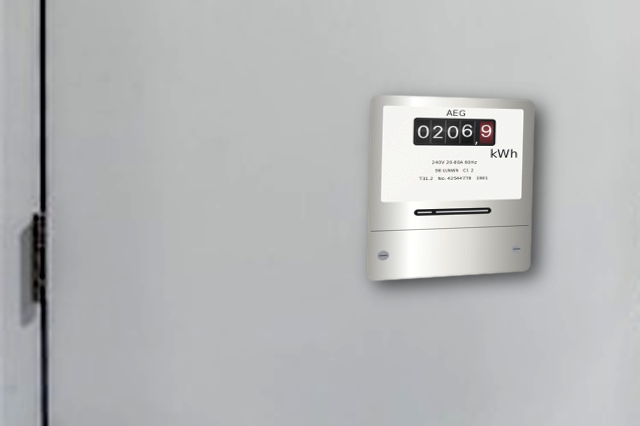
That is 206.9 kWh
